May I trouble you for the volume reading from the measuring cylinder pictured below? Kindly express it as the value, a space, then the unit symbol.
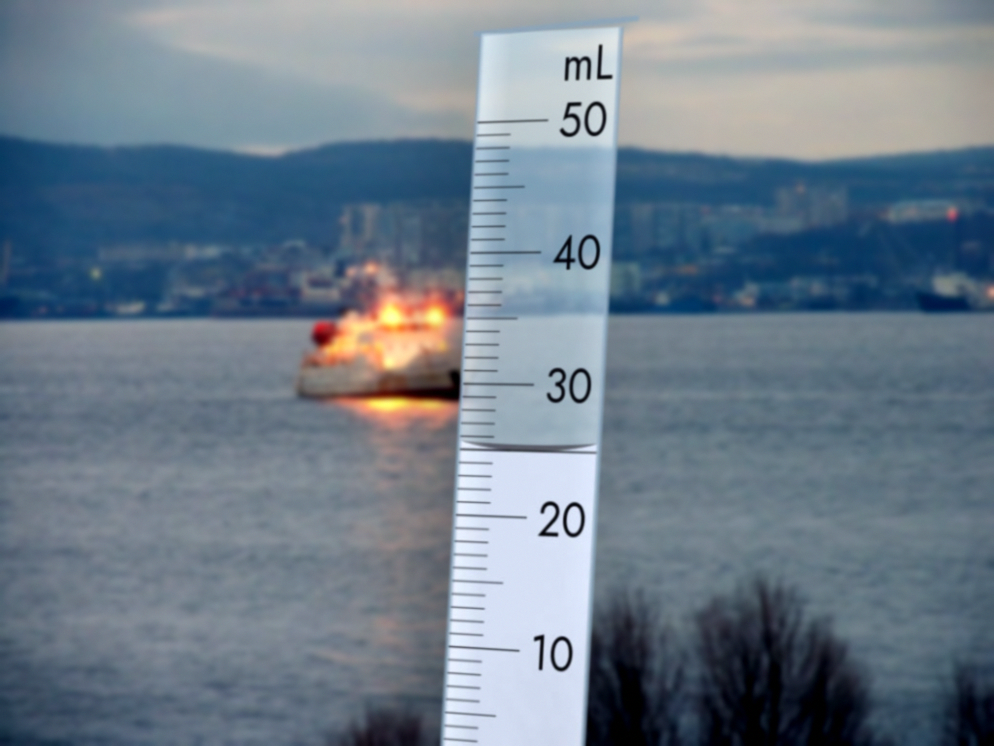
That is 25 mL
